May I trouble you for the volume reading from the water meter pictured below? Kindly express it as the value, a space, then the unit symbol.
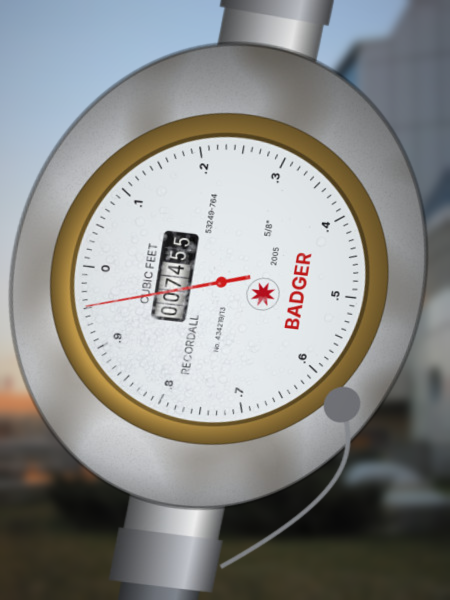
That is 7454.95 ft³
